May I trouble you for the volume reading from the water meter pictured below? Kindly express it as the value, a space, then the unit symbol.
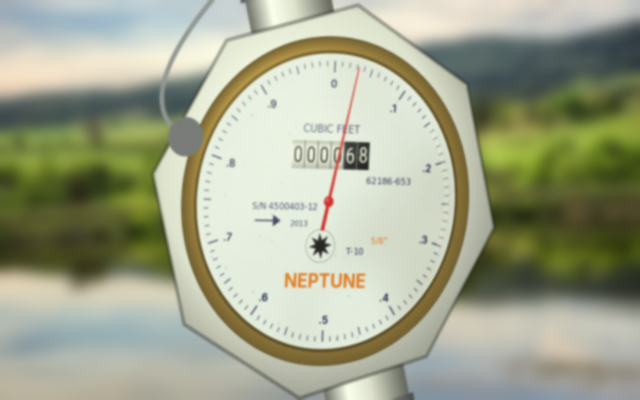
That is 68.03 ft³
